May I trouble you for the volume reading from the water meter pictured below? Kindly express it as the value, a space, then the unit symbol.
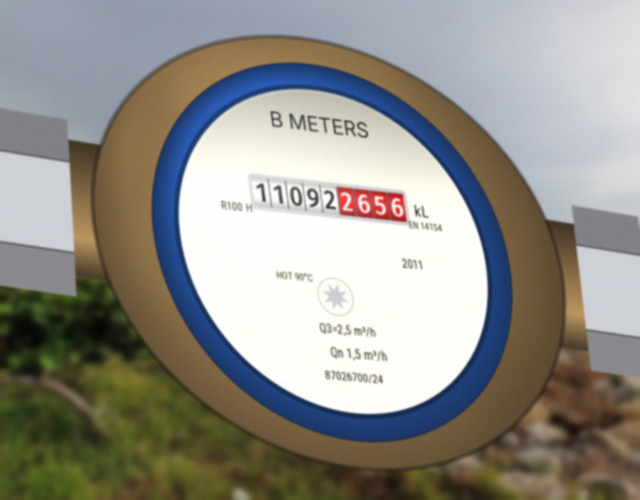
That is 11092.2656 kL
